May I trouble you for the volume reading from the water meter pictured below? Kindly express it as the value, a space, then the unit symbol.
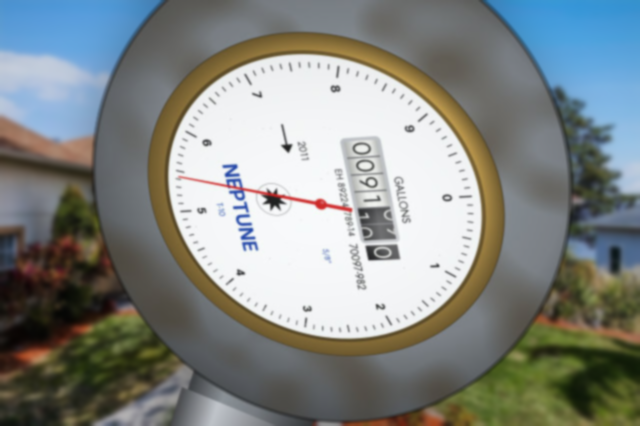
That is 91095.4 gal
